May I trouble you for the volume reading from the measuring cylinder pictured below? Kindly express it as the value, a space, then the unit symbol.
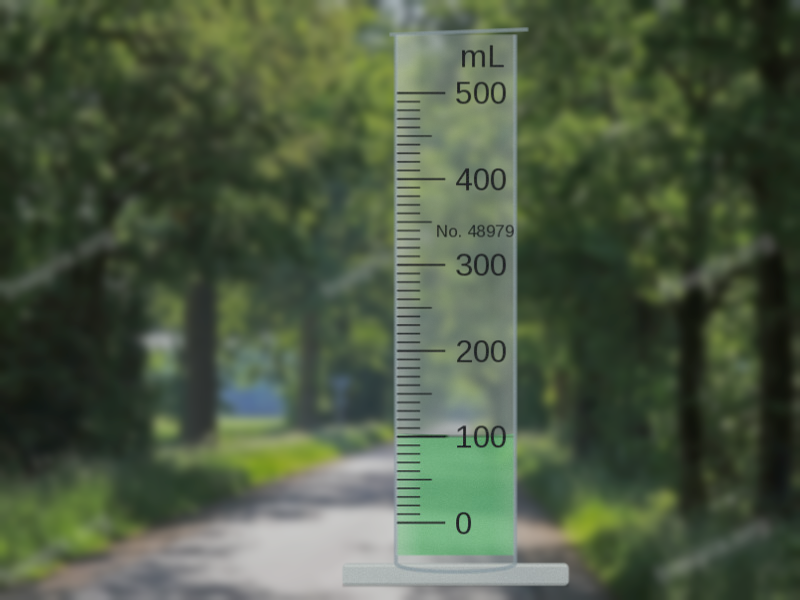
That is 100 mL
